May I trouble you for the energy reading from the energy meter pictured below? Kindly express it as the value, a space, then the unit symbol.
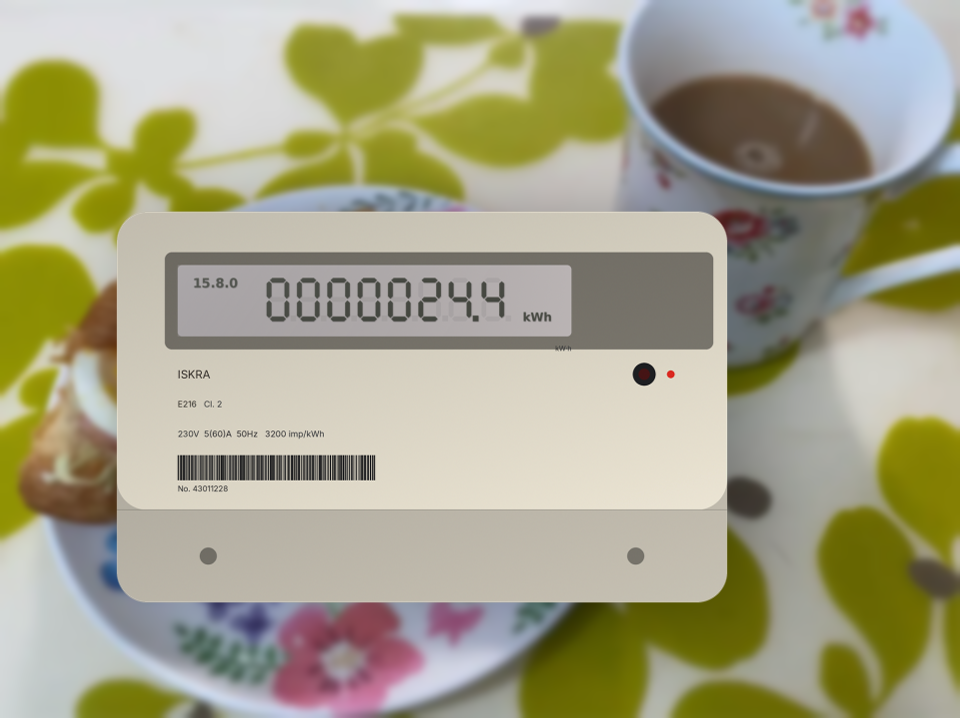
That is 24.4 kWh
